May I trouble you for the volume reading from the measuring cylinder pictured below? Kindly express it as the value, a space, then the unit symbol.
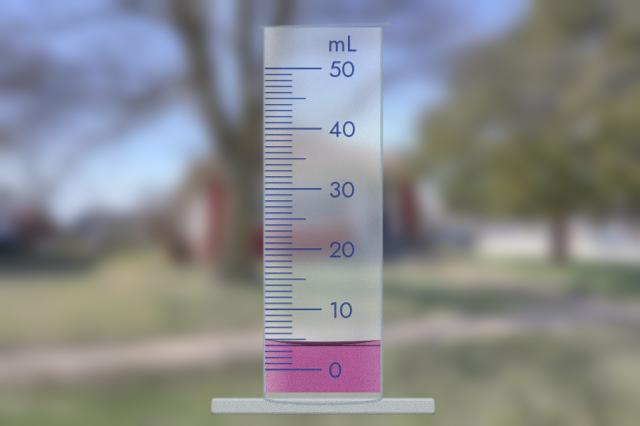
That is 4 mL
